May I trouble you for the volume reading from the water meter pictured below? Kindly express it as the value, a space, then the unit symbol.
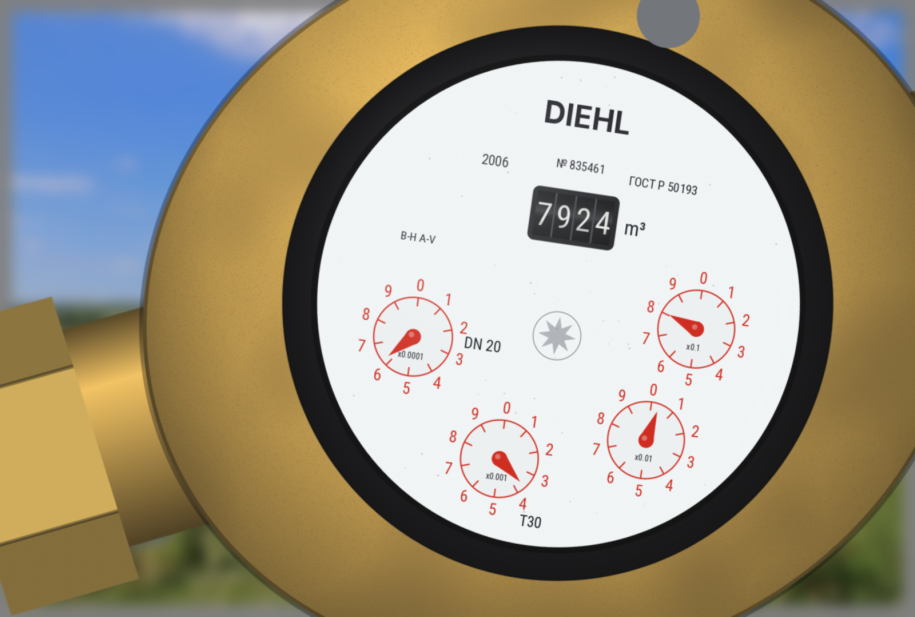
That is 7924.8036 m³
